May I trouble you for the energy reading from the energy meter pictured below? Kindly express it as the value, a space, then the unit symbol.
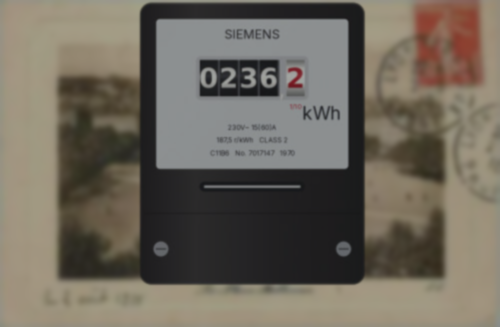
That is 236.2 kWh
